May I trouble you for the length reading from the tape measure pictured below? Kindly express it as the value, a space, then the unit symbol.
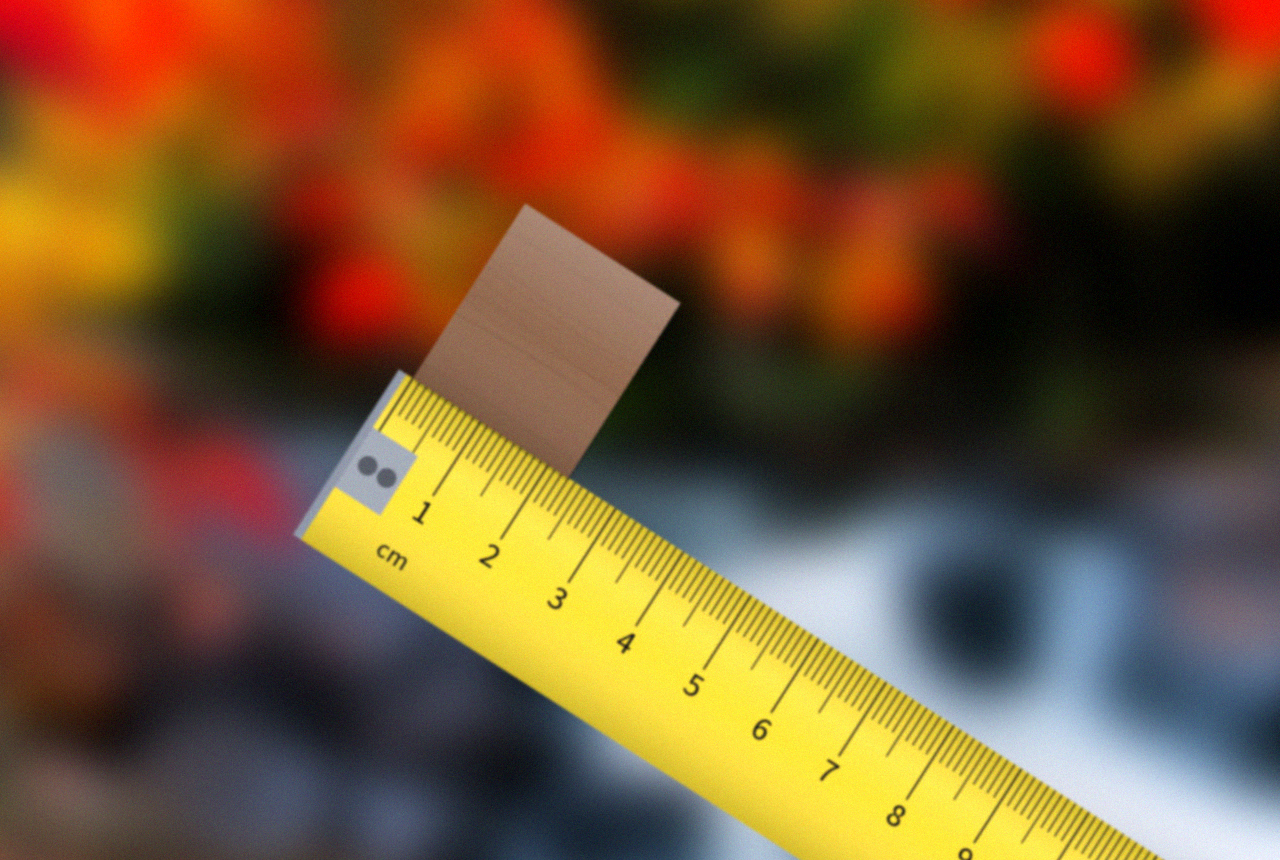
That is 2.3 cm
